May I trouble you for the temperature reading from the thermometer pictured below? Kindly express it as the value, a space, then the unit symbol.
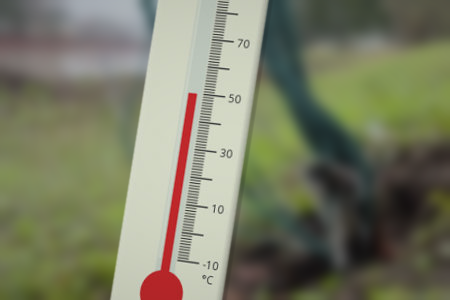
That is 50 °C
